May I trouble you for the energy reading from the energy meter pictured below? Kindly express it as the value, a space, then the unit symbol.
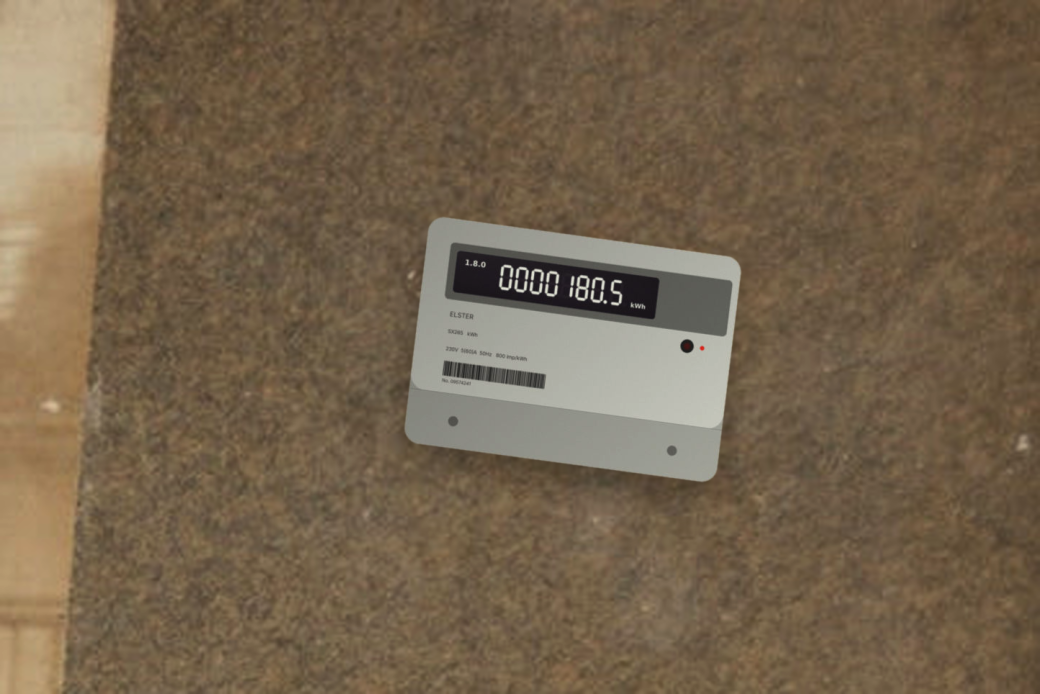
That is 180.5 kWh
